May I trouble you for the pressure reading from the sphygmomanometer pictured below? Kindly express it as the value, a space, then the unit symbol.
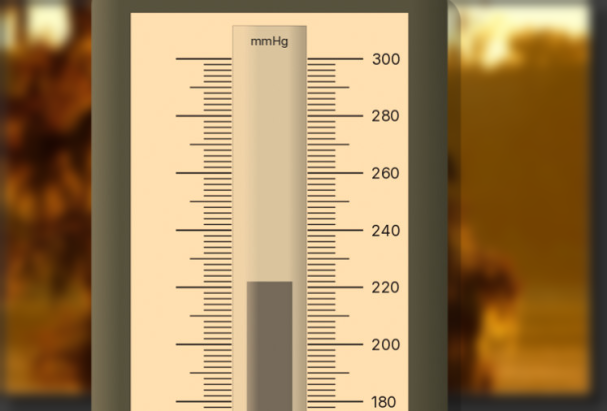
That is 222 mmHg
